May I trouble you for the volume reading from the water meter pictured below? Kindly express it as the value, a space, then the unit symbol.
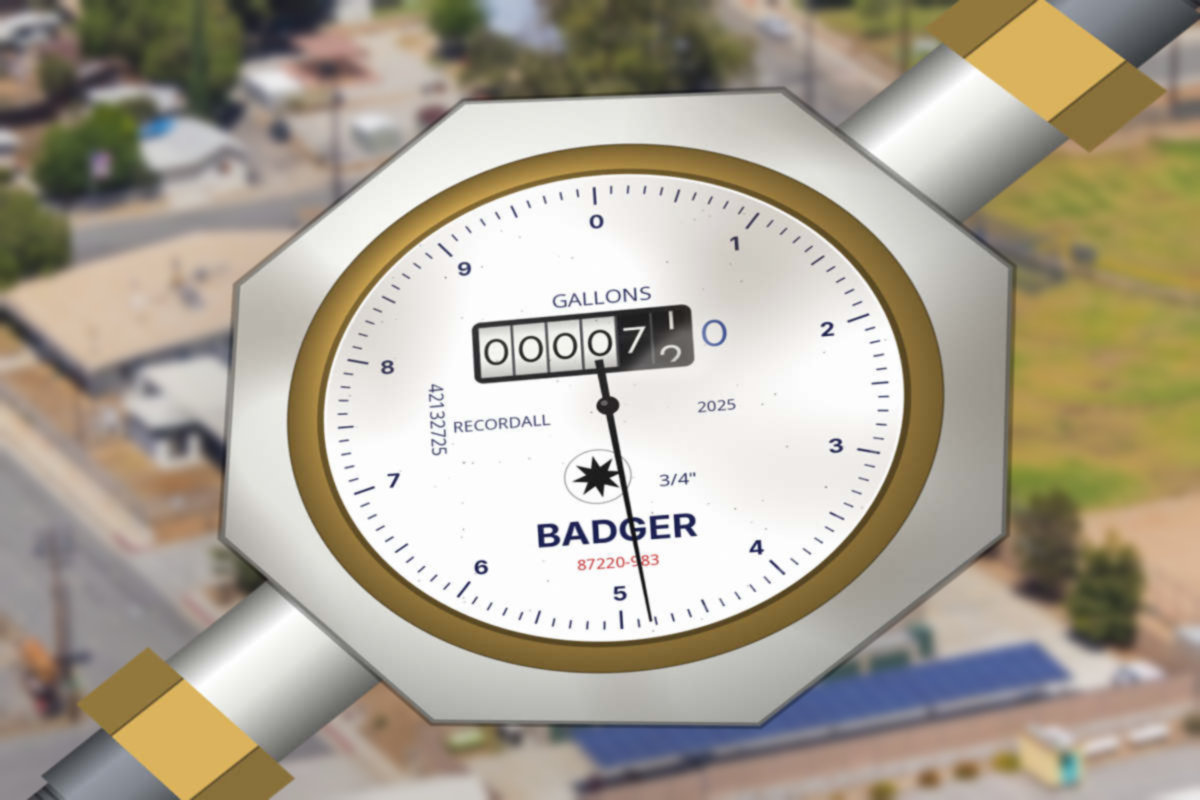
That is 714.8 gal
